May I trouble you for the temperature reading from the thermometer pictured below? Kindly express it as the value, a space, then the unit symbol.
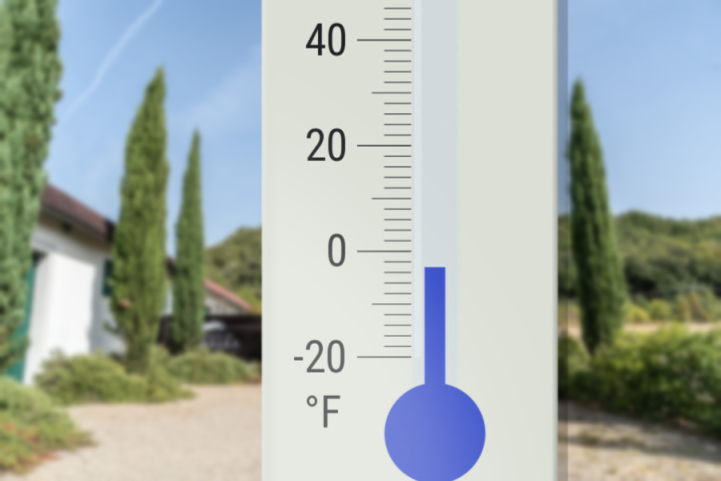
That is -3 °F
